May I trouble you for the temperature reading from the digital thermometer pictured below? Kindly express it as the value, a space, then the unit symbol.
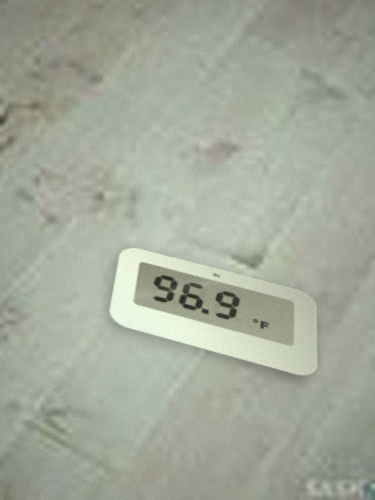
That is 96.9 °F
